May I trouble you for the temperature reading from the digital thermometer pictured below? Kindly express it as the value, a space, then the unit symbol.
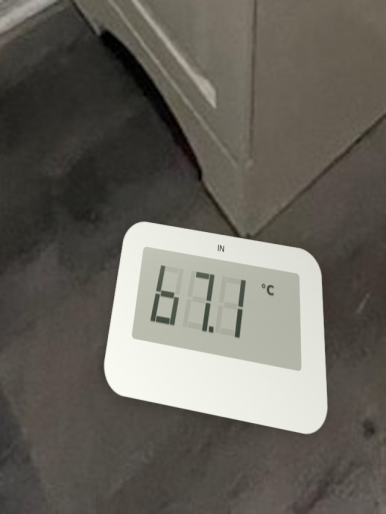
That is 67.1 °C
